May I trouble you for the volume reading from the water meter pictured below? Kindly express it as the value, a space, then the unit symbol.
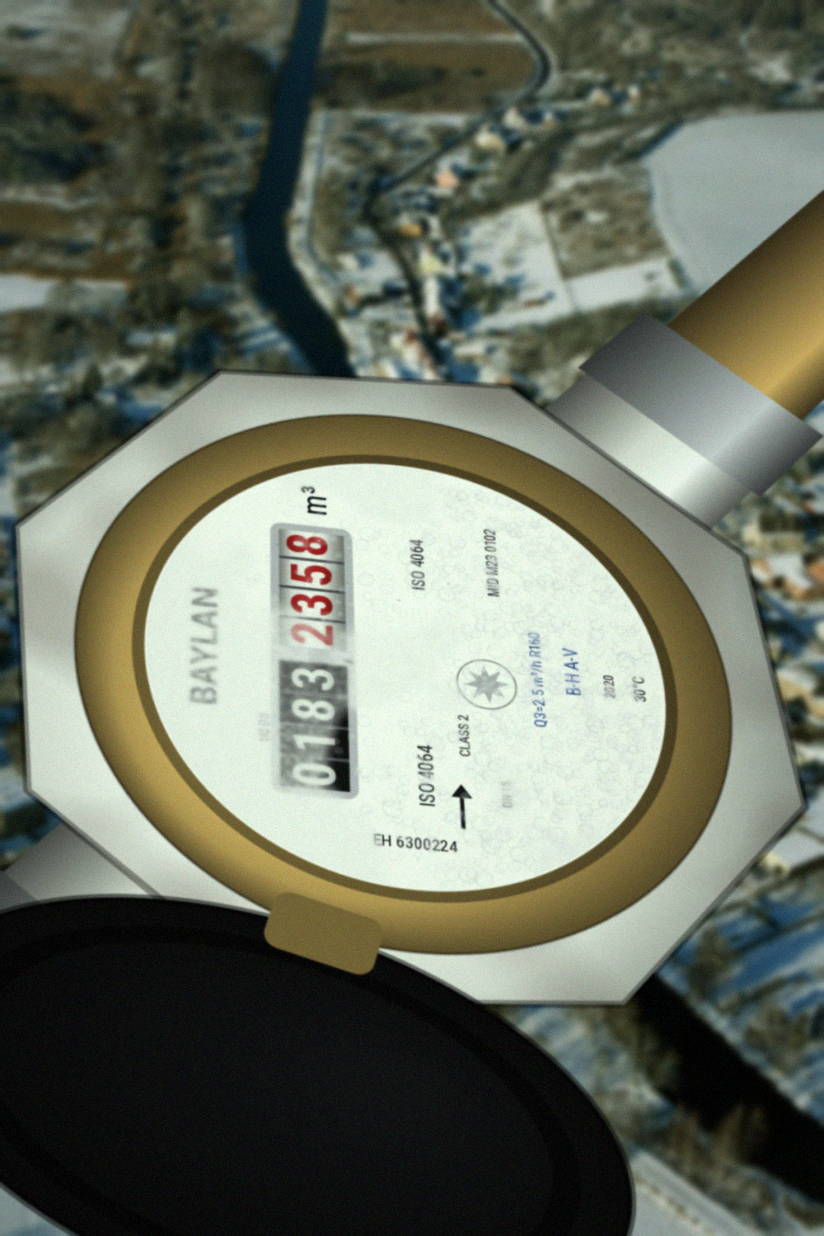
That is 183.2358 m³
